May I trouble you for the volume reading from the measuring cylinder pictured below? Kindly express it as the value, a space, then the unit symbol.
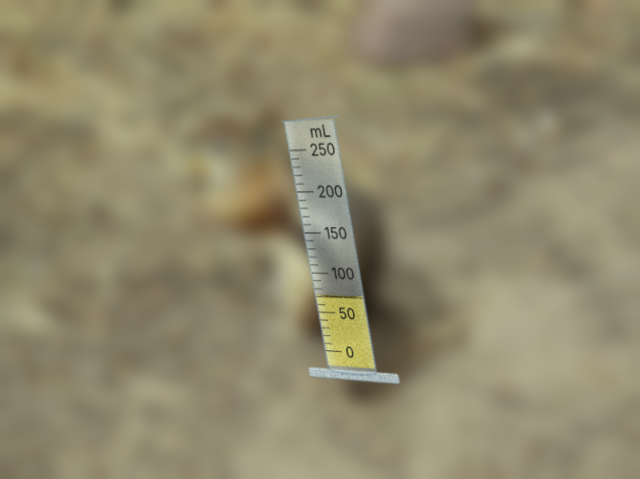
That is 70 mL
